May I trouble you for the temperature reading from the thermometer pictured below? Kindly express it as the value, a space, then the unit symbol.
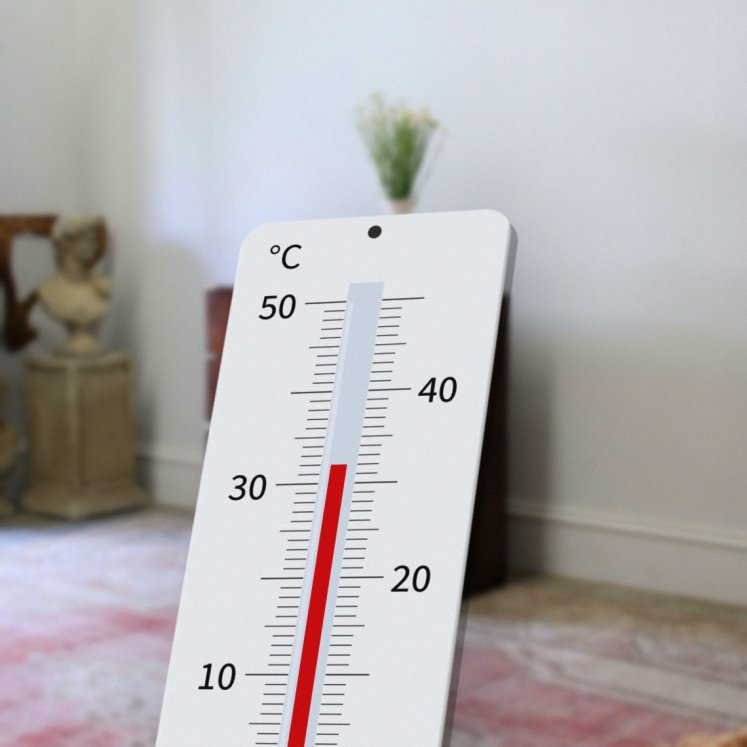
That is 32 °C
